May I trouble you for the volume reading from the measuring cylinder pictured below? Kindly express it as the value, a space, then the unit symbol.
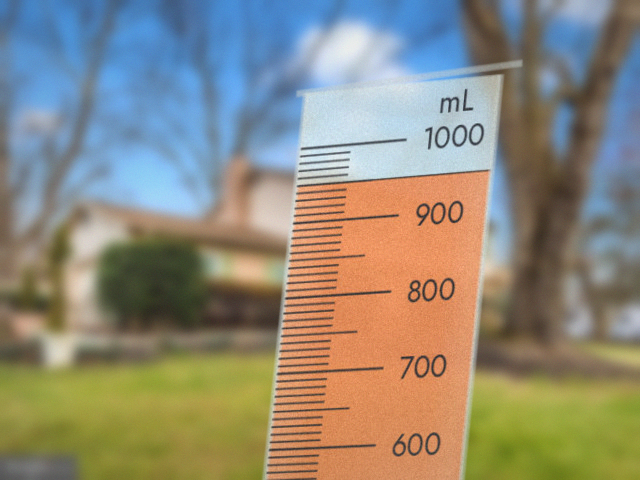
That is 950 mL
